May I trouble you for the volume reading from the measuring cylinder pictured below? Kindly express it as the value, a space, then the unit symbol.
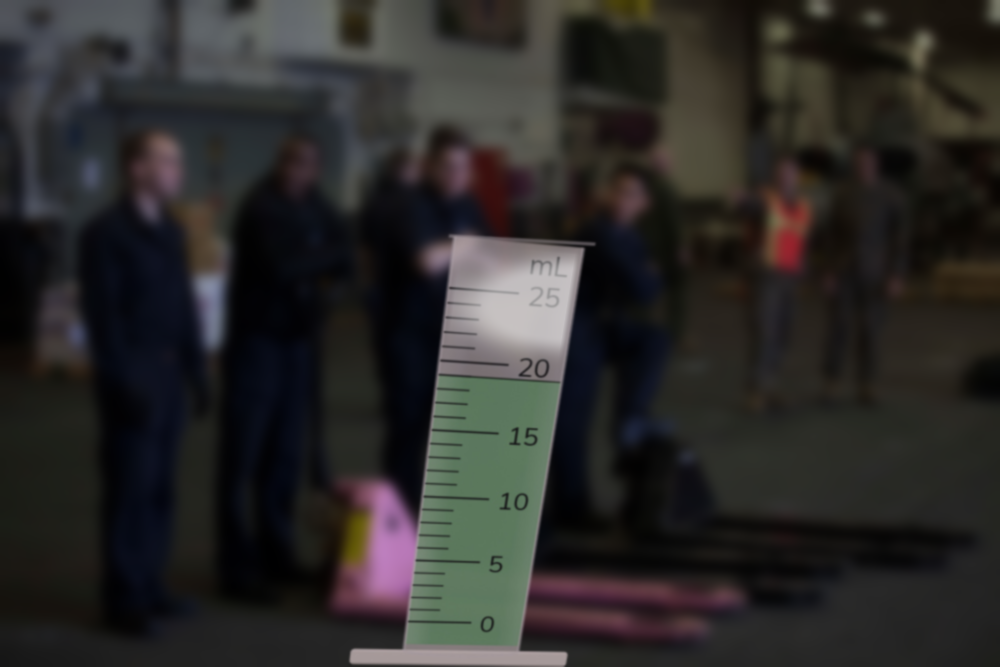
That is 19 mL
